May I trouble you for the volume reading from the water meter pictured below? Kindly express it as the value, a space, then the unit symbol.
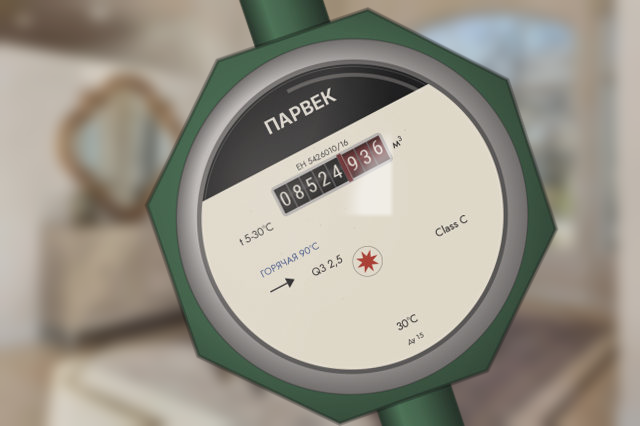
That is 8524.936 m³
